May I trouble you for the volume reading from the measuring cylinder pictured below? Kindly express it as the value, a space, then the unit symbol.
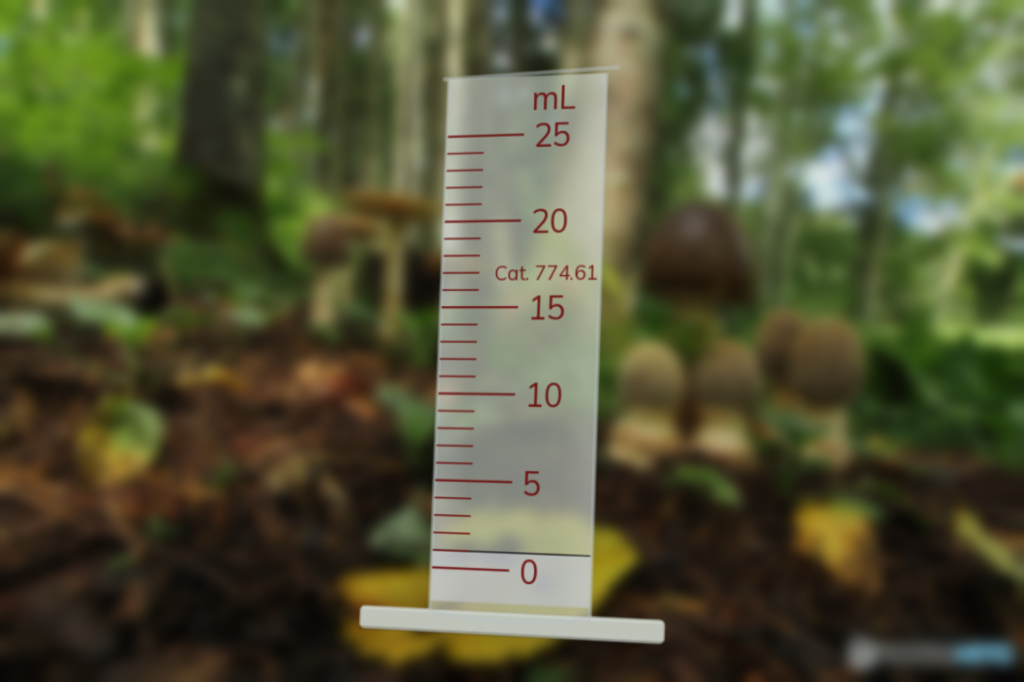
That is 1 mL
